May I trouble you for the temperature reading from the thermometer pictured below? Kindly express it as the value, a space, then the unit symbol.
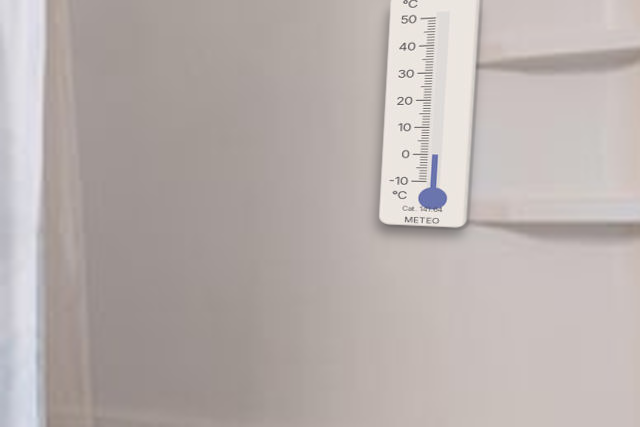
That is 0 °C
